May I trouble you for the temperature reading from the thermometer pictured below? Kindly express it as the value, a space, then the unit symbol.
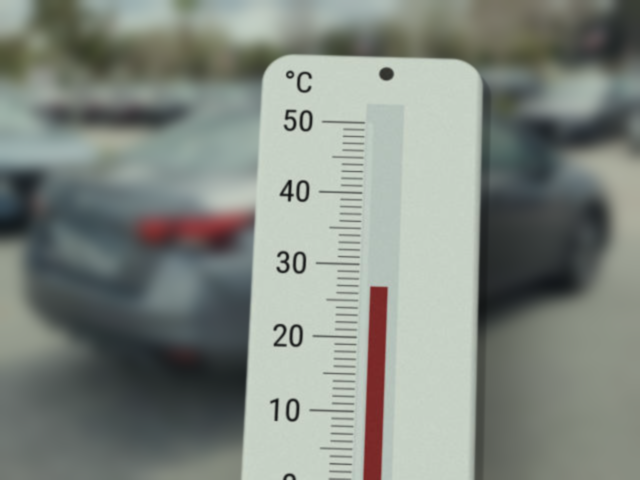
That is 27 °C
